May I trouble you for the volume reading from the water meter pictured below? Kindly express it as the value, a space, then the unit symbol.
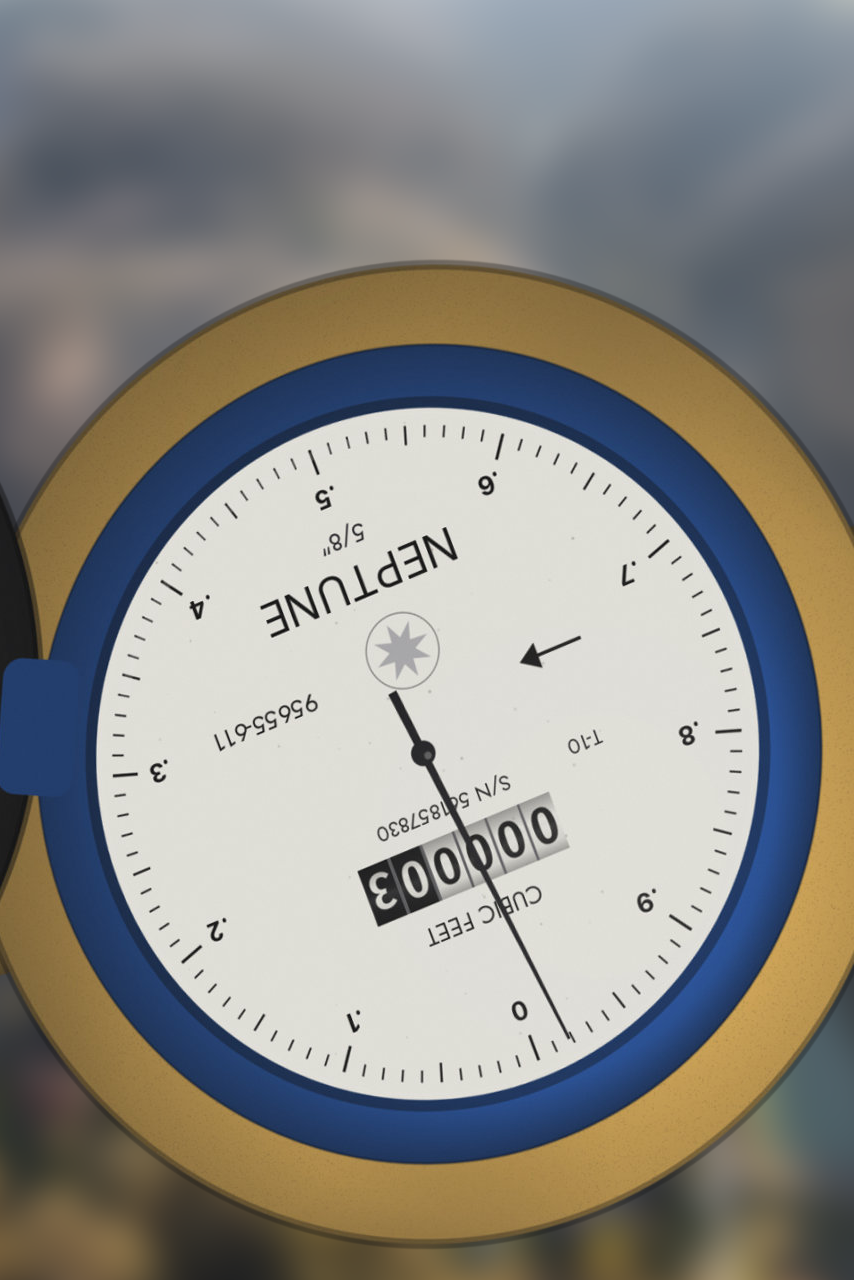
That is 2.98 ft³
